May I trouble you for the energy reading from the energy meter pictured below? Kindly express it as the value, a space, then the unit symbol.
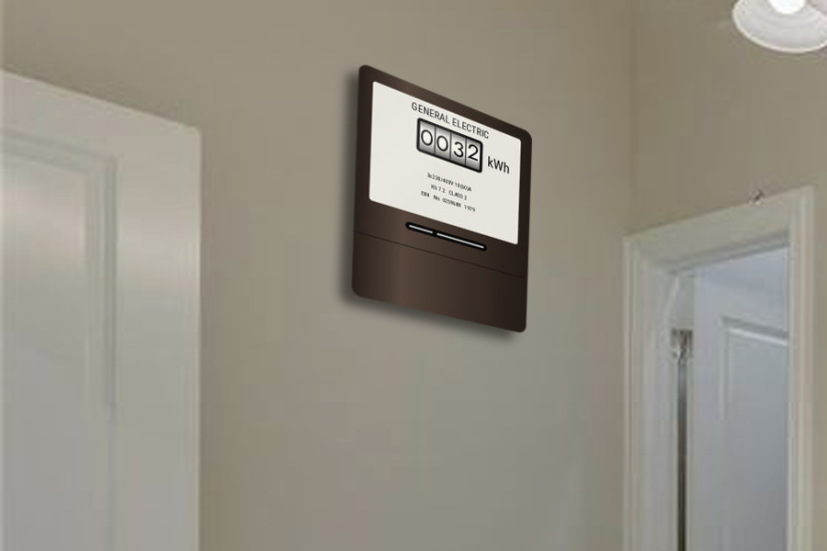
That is 32 kWh
